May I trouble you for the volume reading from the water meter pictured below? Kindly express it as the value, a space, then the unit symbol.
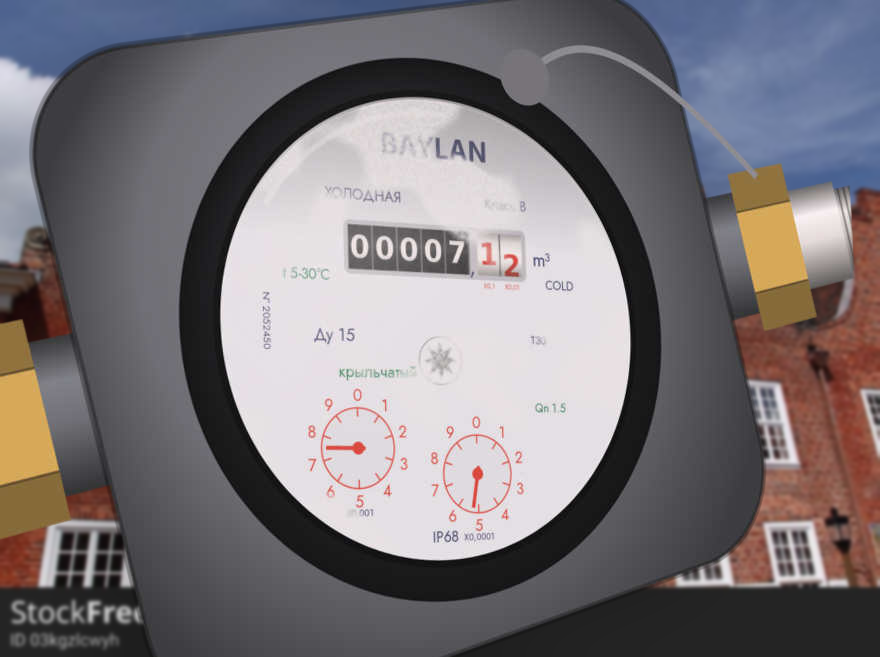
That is 7.1175 m³
